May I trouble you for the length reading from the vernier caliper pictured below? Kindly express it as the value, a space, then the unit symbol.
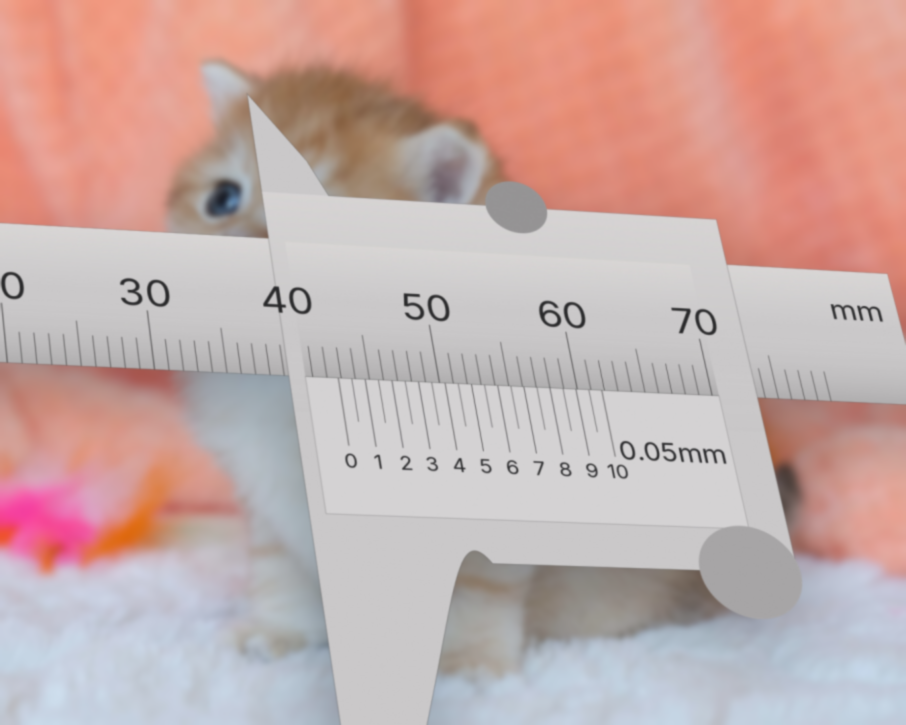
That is 42.8 mm
